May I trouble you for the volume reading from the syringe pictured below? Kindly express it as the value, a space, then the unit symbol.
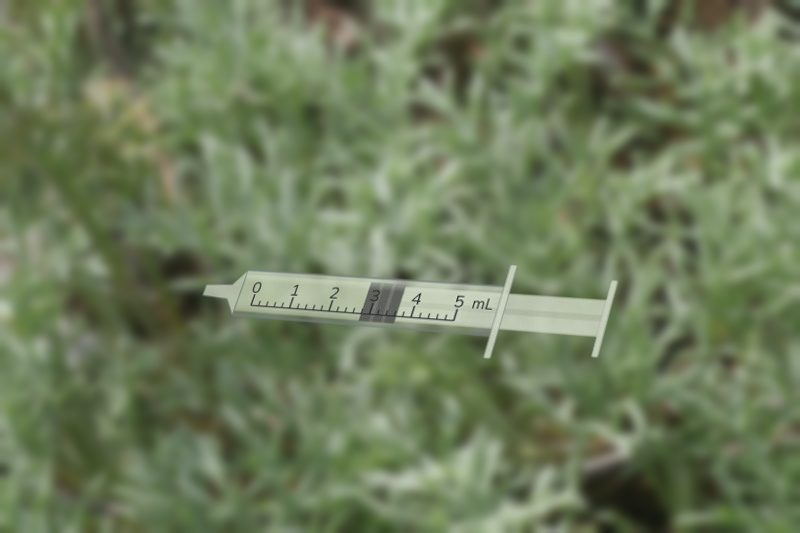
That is 2.8 mL
